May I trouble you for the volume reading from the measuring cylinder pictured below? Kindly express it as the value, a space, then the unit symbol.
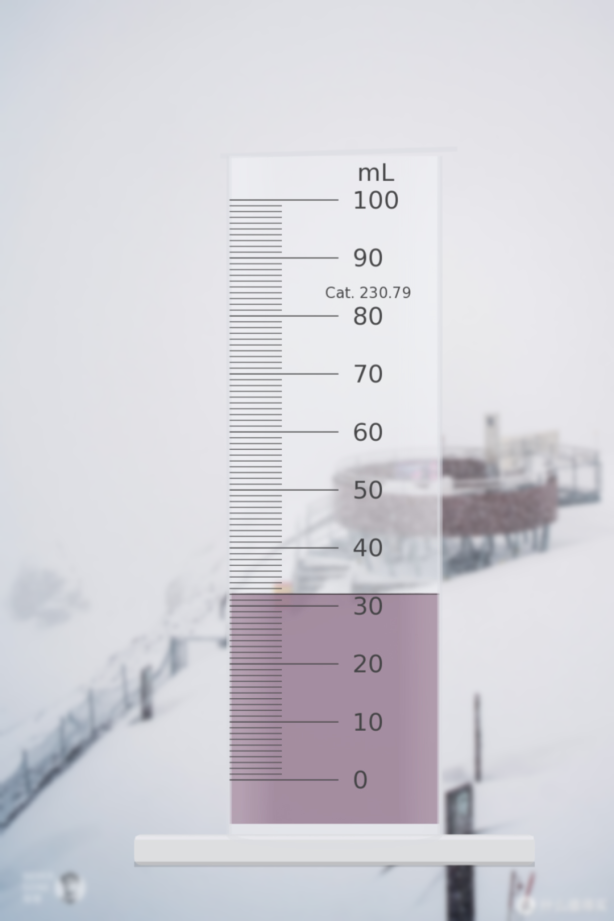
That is 32 mL
